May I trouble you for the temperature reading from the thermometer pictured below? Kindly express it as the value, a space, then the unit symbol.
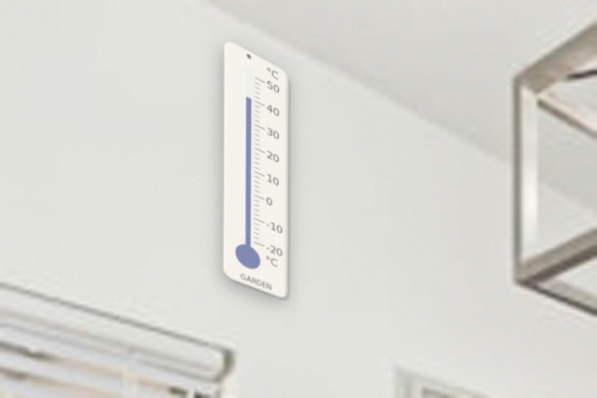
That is 40 °C
